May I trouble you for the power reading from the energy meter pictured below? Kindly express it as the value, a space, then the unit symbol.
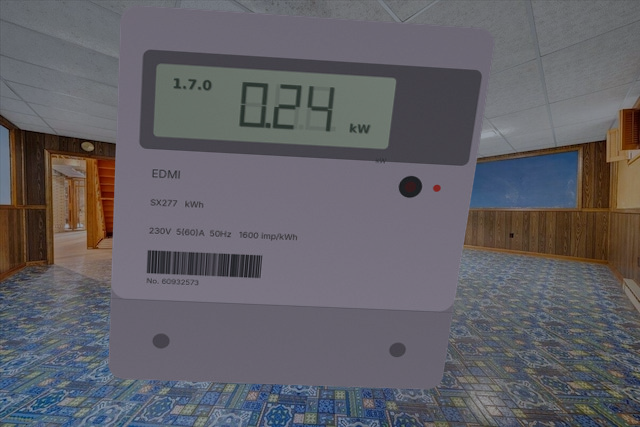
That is 0.24 kW
